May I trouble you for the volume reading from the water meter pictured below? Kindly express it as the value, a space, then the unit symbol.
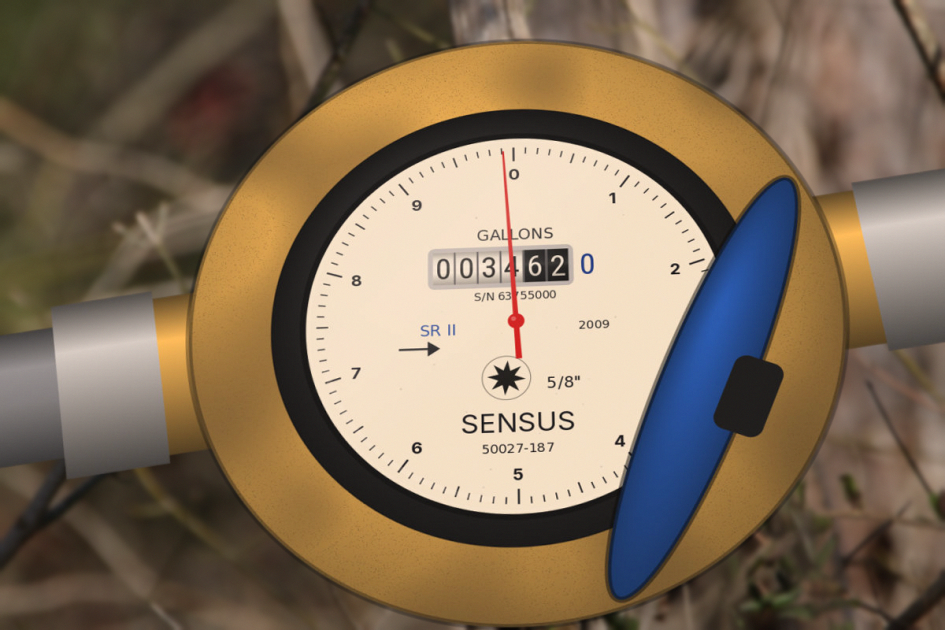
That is 34619.9 gal
